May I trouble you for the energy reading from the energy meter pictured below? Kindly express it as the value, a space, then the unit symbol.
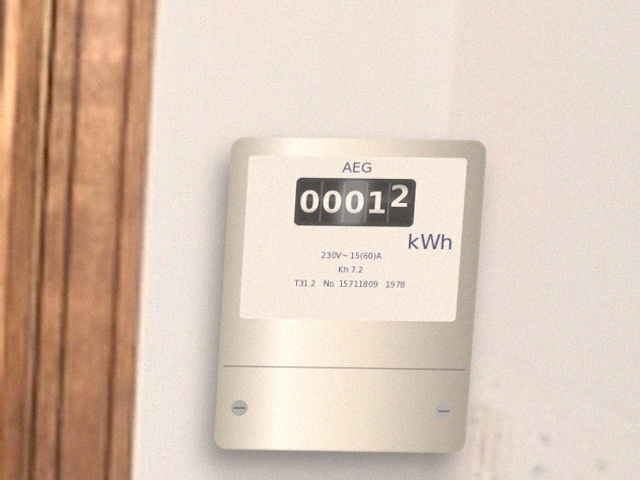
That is 12 kWh
